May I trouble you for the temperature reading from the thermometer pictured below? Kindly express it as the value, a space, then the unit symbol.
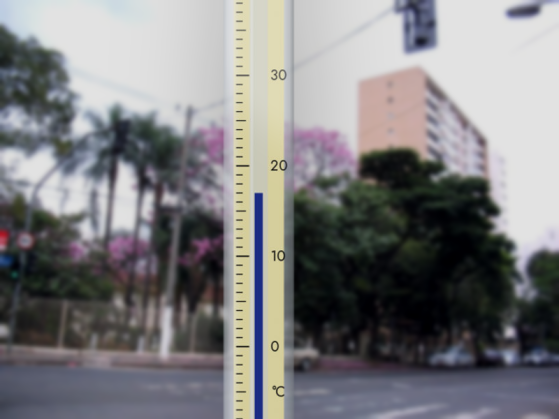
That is 17 °C
